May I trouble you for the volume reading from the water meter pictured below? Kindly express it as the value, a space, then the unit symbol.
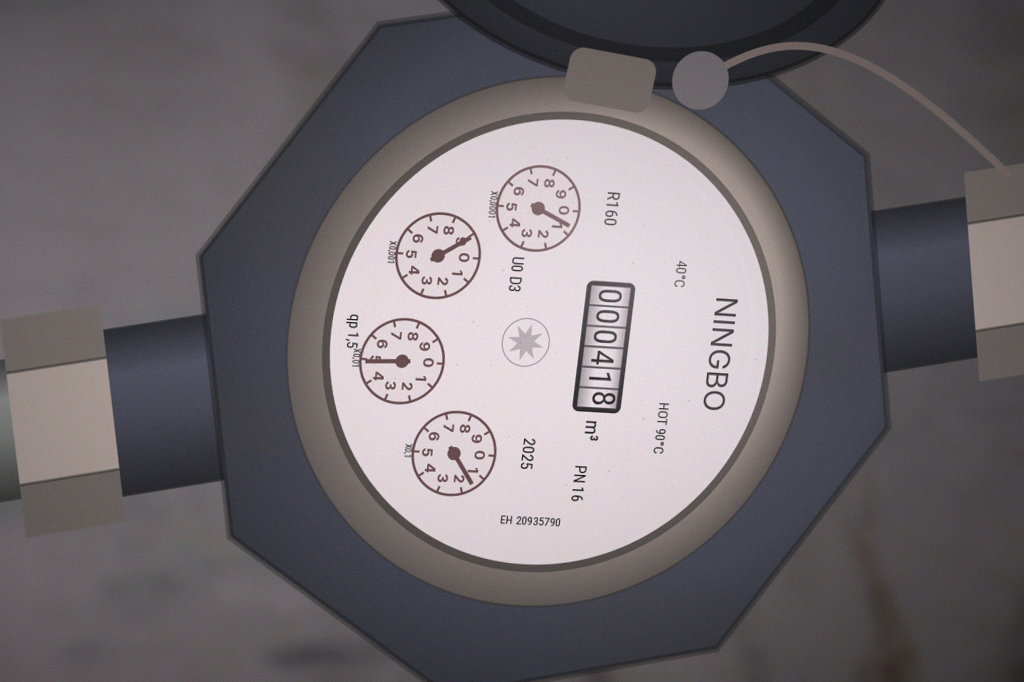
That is 418.1490 m³
